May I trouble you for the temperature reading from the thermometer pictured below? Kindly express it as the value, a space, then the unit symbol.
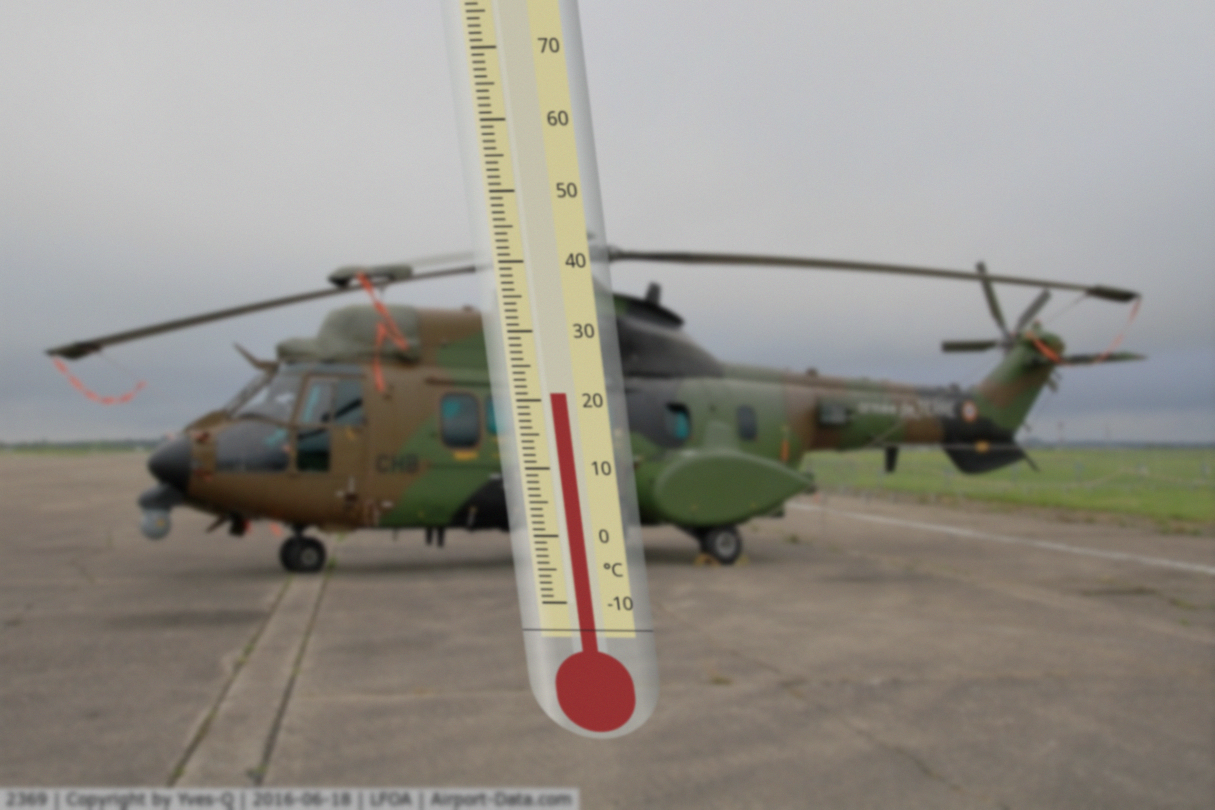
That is 21 °C
